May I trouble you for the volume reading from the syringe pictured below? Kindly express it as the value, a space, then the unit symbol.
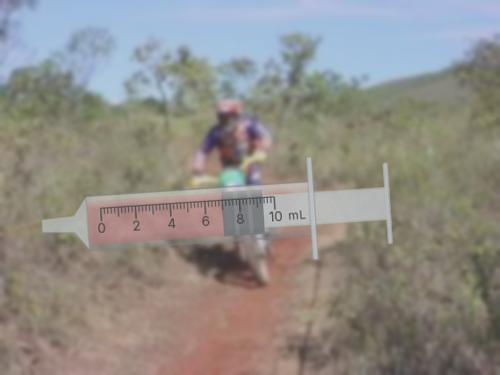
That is 7 mL
